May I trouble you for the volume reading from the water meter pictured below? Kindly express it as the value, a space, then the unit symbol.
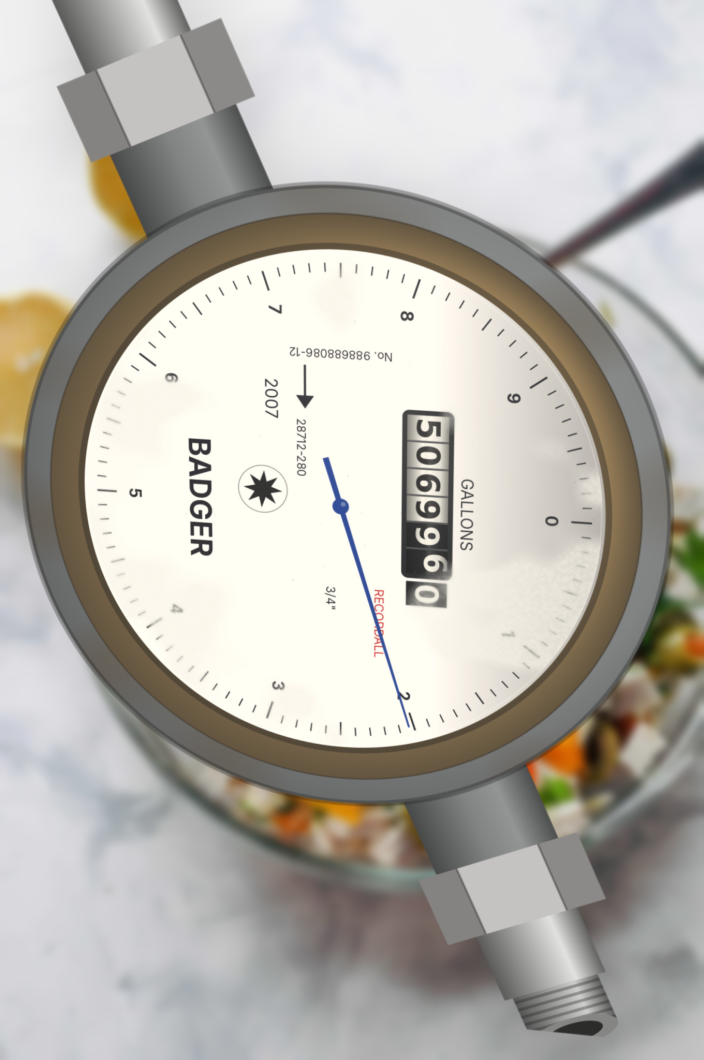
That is 5069962.0 gal
